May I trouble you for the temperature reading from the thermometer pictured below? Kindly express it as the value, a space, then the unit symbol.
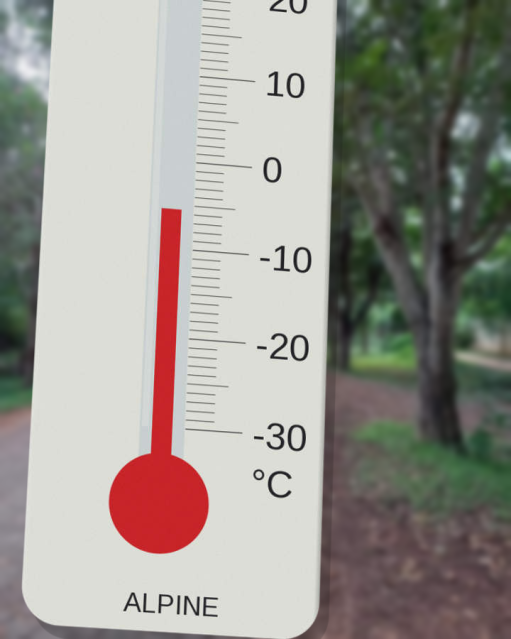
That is -5.5 °C
